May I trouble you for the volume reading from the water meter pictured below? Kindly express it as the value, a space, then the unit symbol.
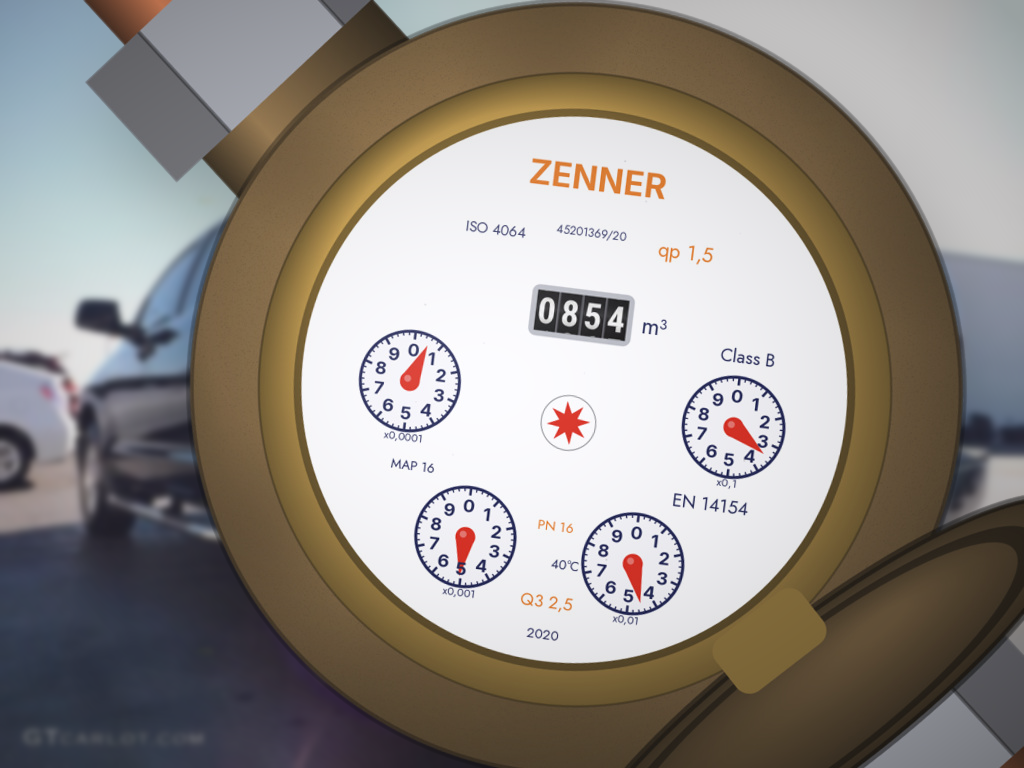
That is 854.3450 m³
